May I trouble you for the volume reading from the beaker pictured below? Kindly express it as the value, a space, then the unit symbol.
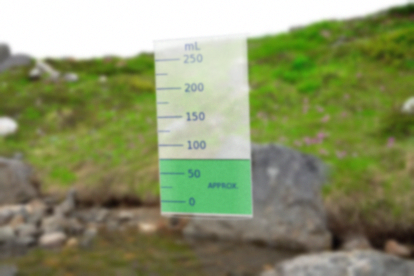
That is 75 mL
